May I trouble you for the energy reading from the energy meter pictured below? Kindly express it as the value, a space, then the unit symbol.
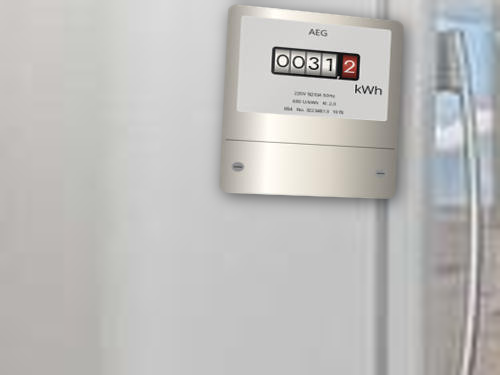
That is 31.2 kWh
